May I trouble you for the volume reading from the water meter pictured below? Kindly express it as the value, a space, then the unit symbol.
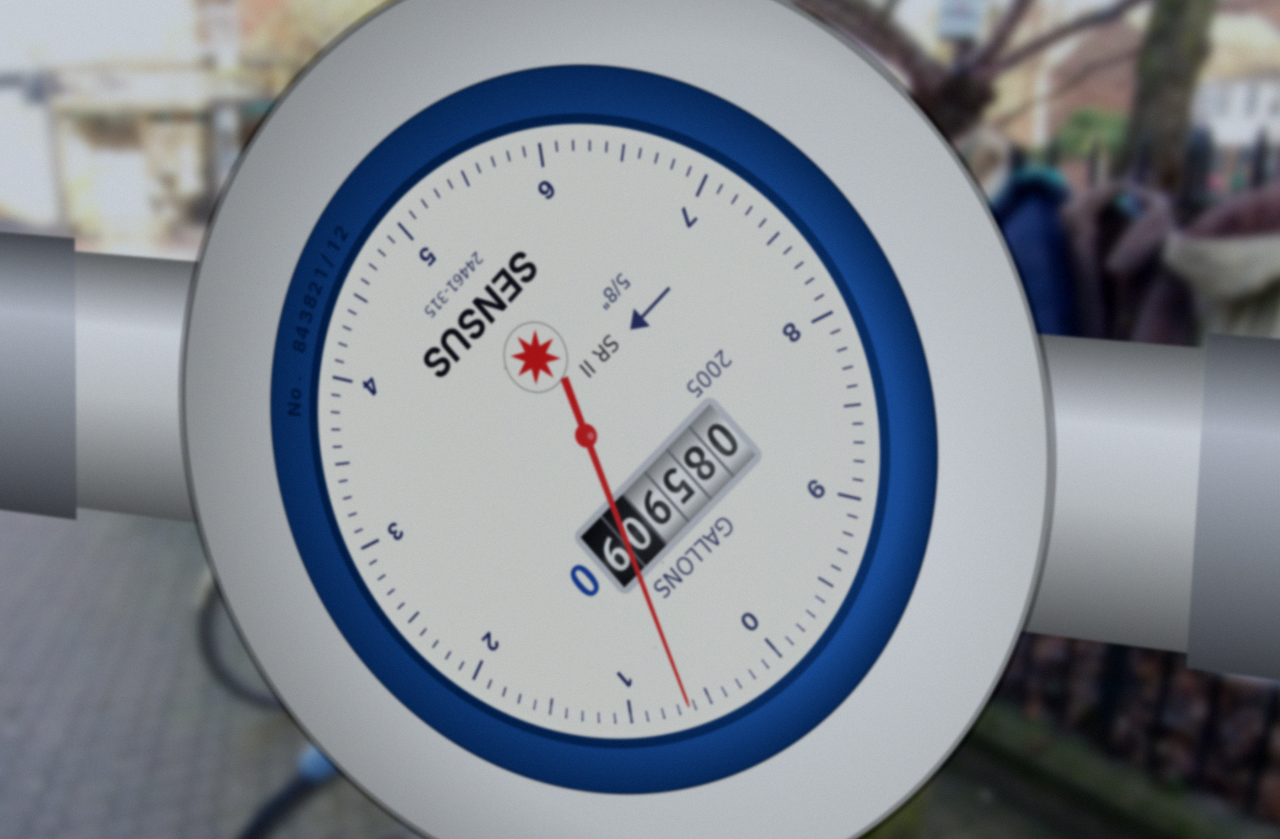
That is 859090.6 gal
